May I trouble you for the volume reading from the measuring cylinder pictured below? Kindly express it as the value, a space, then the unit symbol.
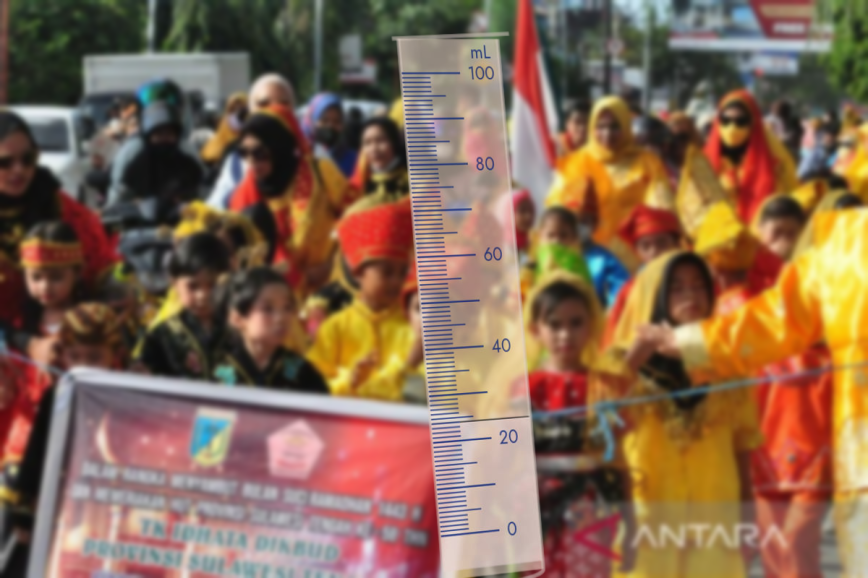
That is 24 mL
